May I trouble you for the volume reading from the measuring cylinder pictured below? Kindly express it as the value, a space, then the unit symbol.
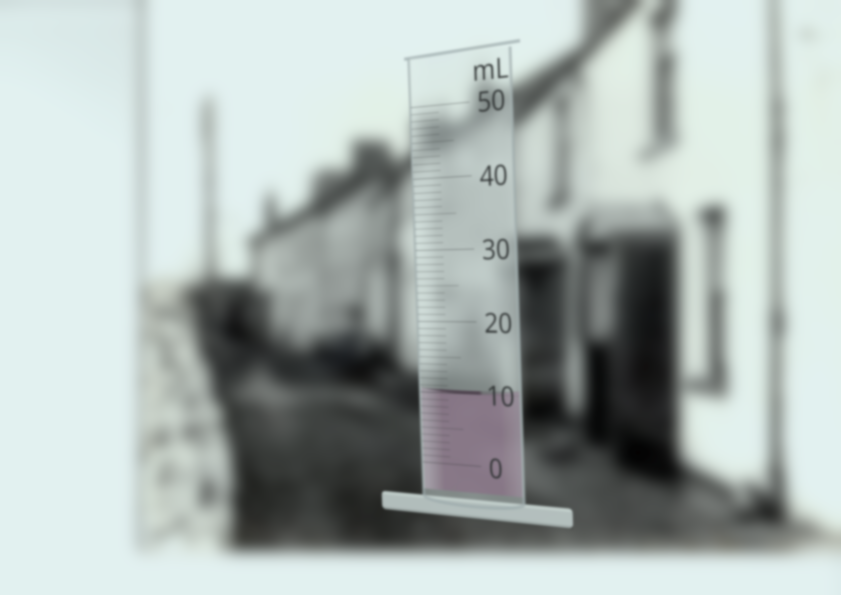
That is 10 mL
